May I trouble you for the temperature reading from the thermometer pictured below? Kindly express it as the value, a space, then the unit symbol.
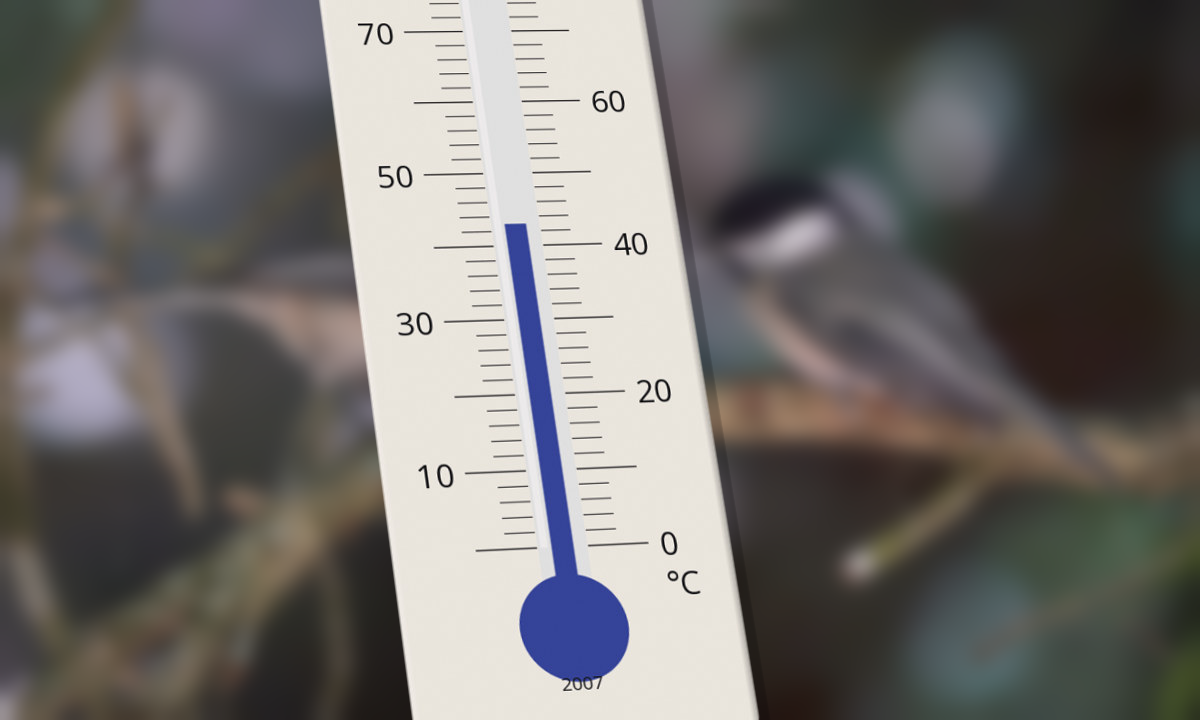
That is 43 °C
